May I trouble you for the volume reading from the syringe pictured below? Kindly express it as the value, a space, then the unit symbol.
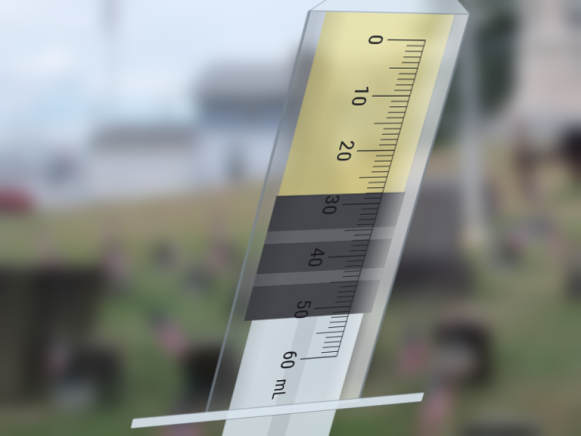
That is 28 mL
